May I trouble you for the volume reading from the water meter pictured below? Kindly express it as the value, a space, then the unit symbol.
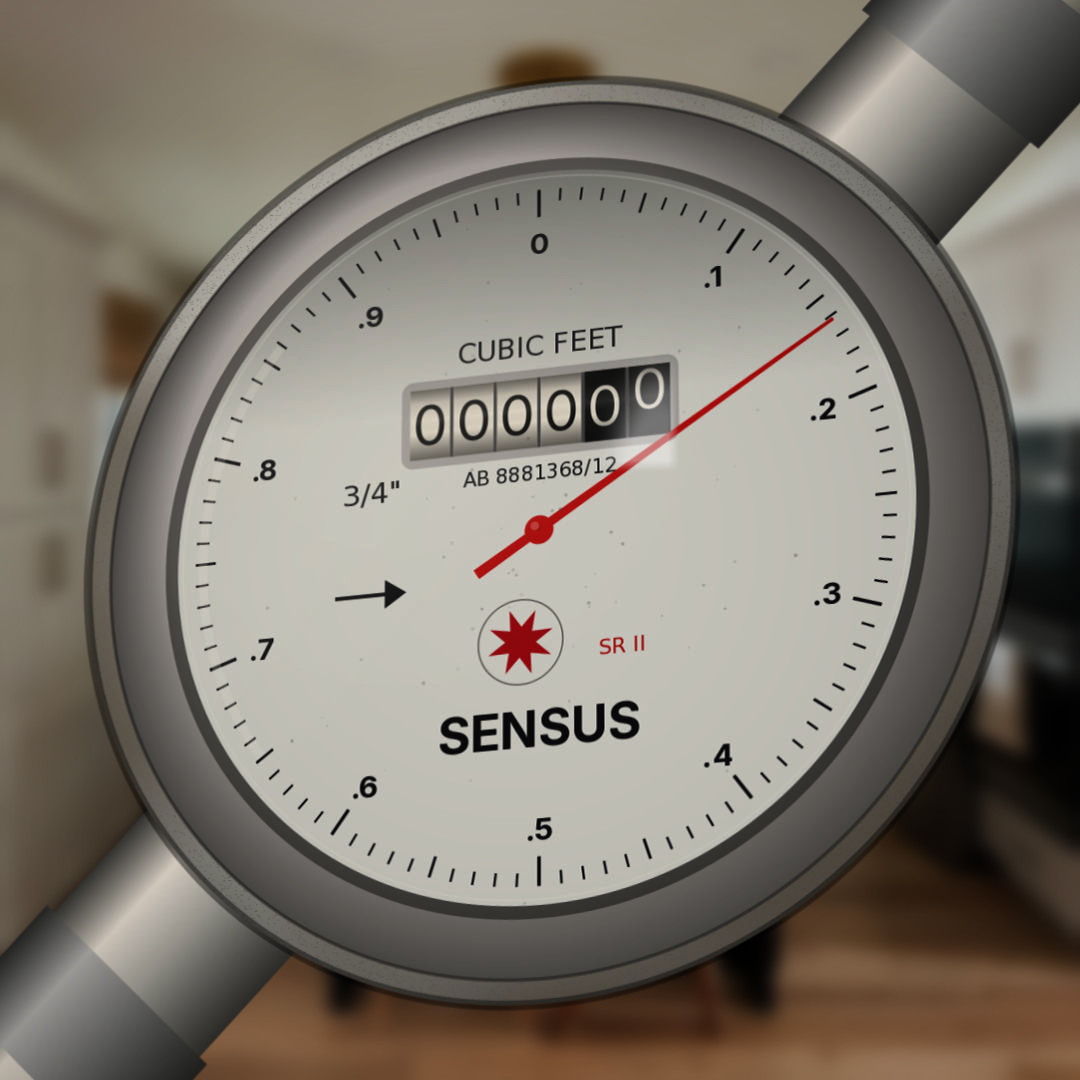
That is 0.16 ft³
